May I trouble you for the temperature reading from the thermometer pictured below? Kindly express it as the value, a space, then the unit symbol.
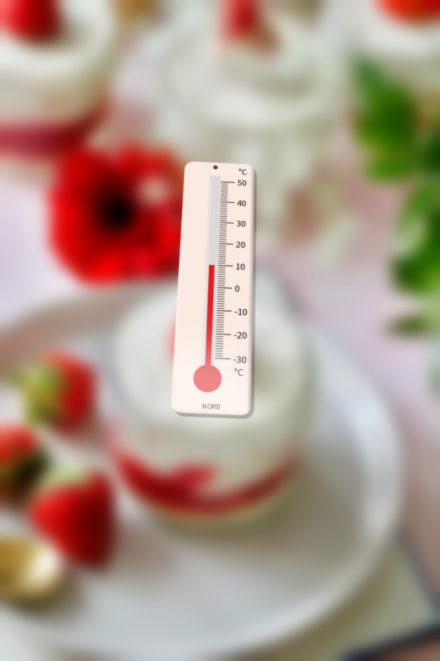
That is 10 °C
